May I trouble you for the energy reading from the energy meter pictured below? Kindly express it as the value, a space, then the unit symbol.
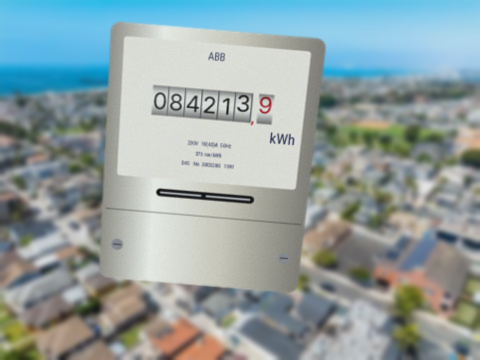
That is 84213.9 kWh
